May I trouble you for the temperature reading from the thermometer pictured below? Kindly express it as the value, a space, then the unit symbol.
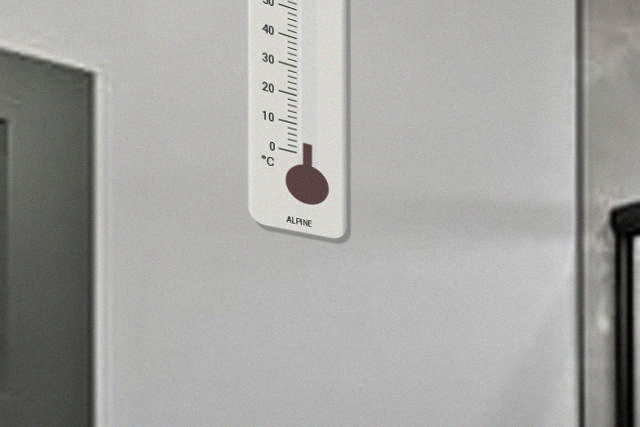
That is 4 °C
